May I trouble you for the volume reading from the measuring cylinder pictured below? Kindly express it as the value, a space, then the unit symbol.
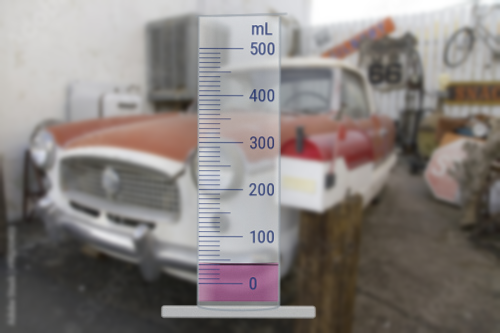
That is 40 mL
